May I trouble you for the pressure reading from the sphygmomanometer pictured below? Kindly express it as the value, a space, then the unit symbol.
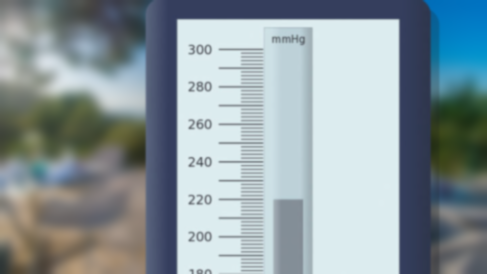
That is 220 mmHg
